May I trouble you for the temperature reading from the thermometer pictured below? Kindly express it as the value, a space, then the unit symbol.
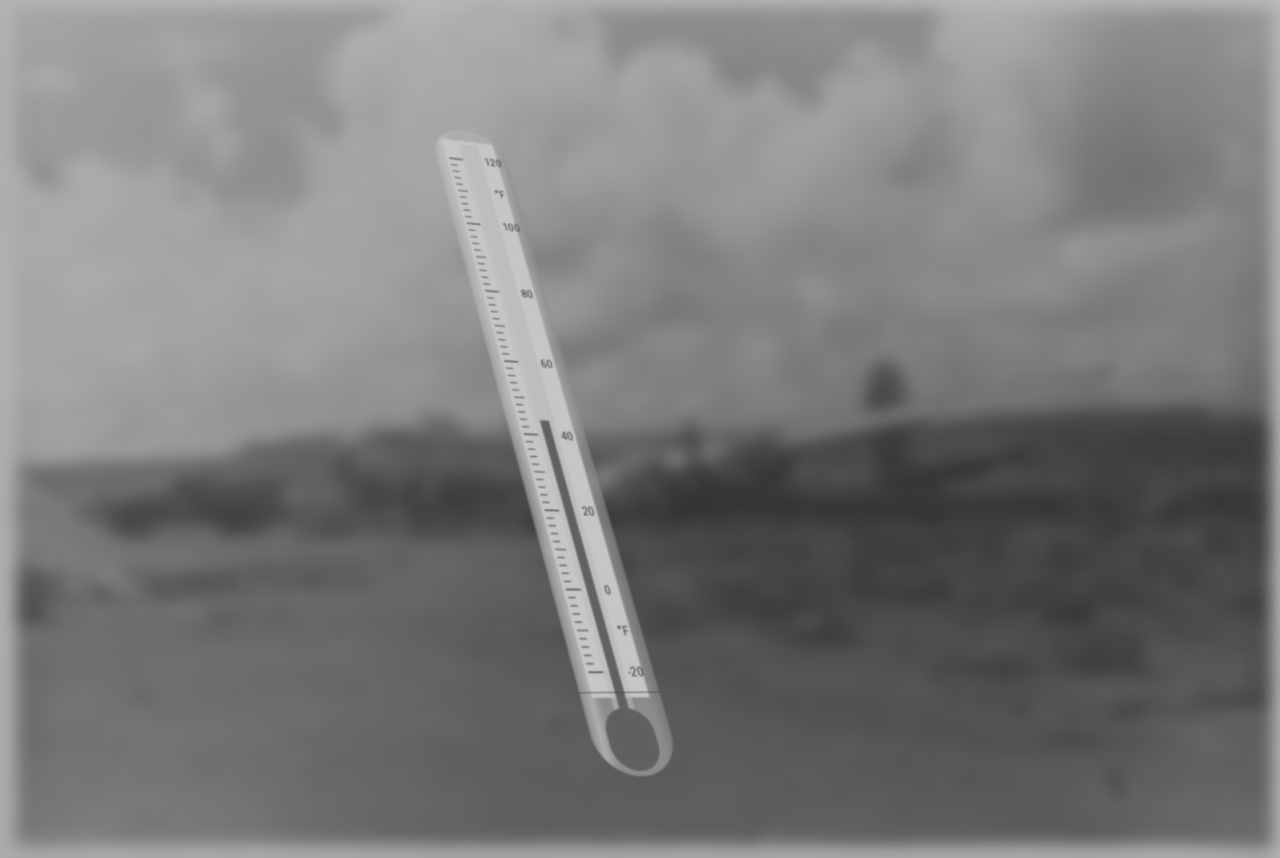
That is 44 °F
